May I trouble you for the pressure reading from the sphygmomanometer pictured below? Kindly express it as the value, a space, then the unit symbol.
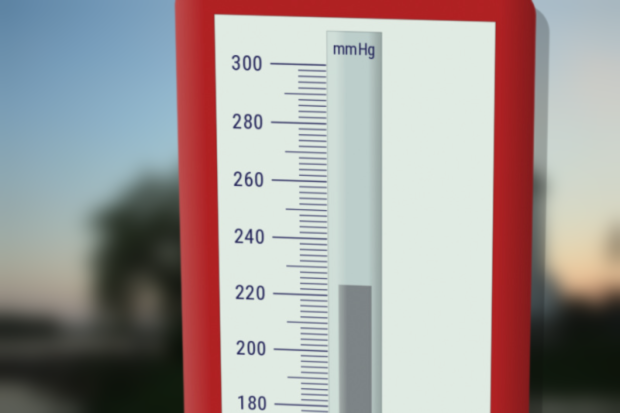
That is 224 mmHg
